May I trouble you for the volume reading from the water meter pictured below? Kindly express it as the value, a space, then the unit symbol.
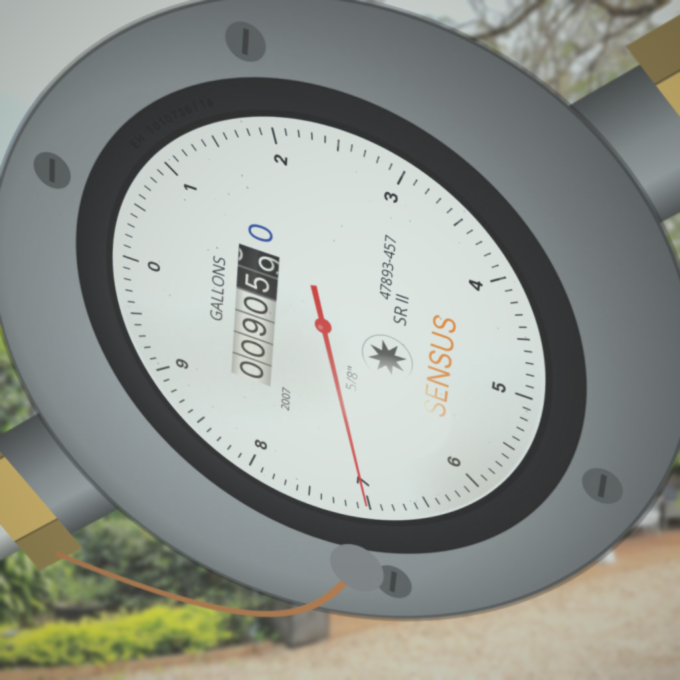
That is 90587.0 gal
